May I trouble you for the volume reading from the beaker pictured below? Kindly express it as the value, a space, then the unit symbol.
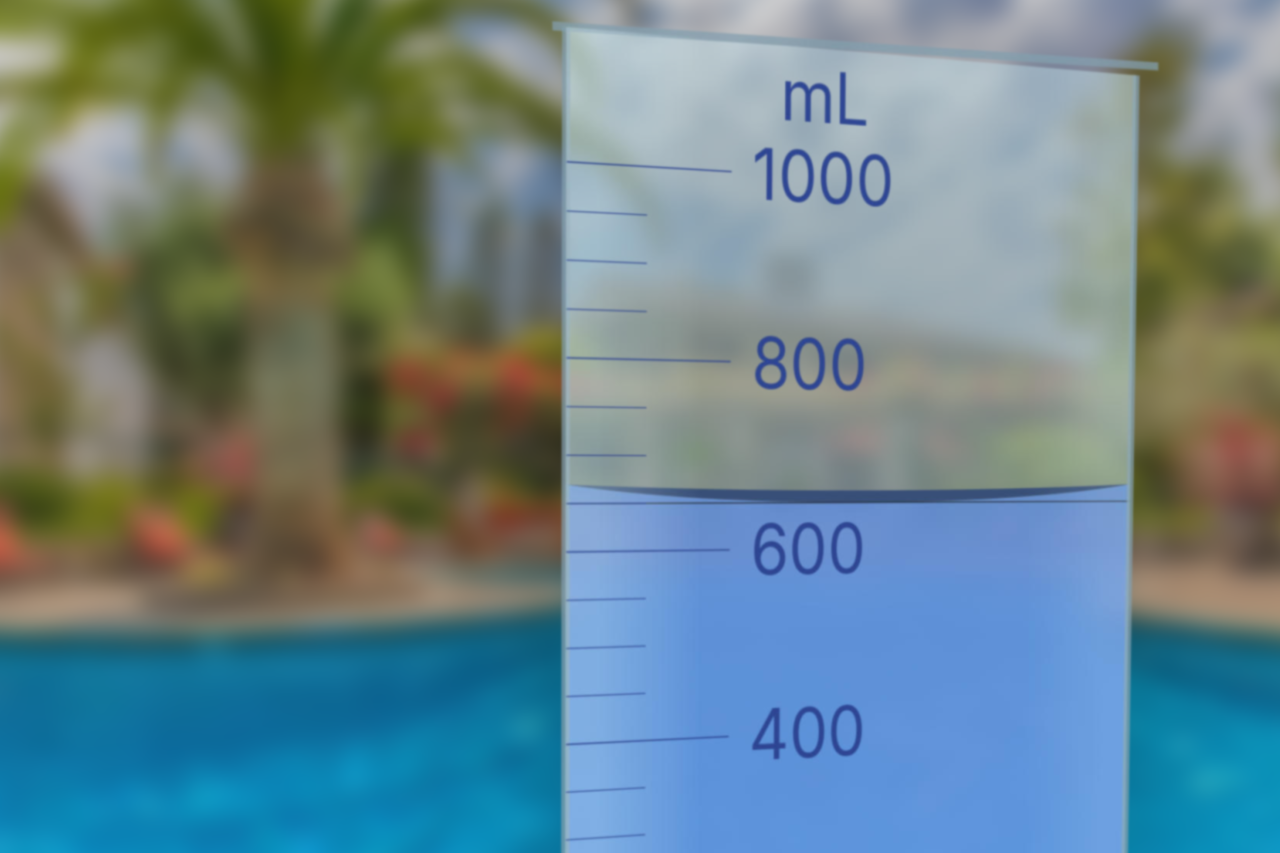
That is 650 mL
